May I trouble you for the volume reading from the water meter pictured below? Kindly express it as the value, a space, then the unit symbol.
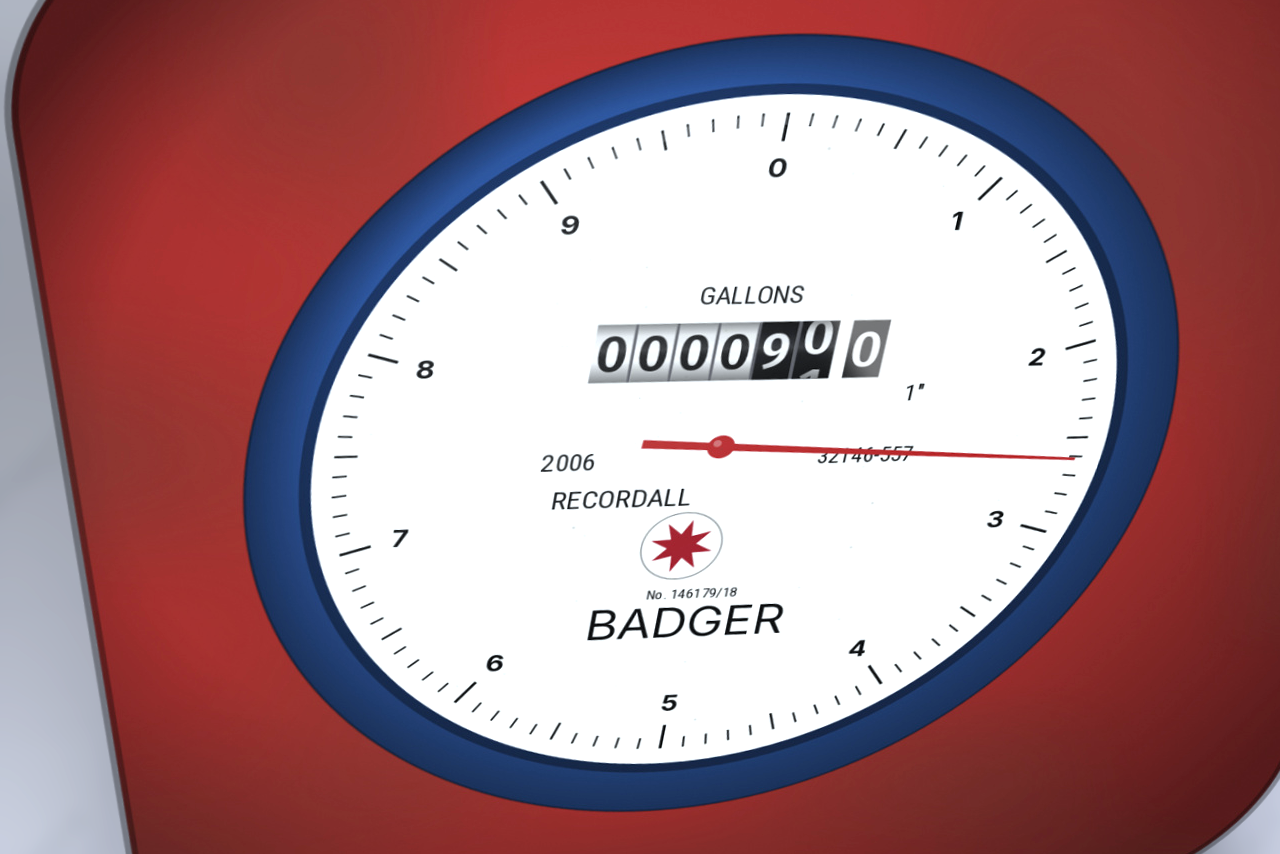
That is 902.6 gal
